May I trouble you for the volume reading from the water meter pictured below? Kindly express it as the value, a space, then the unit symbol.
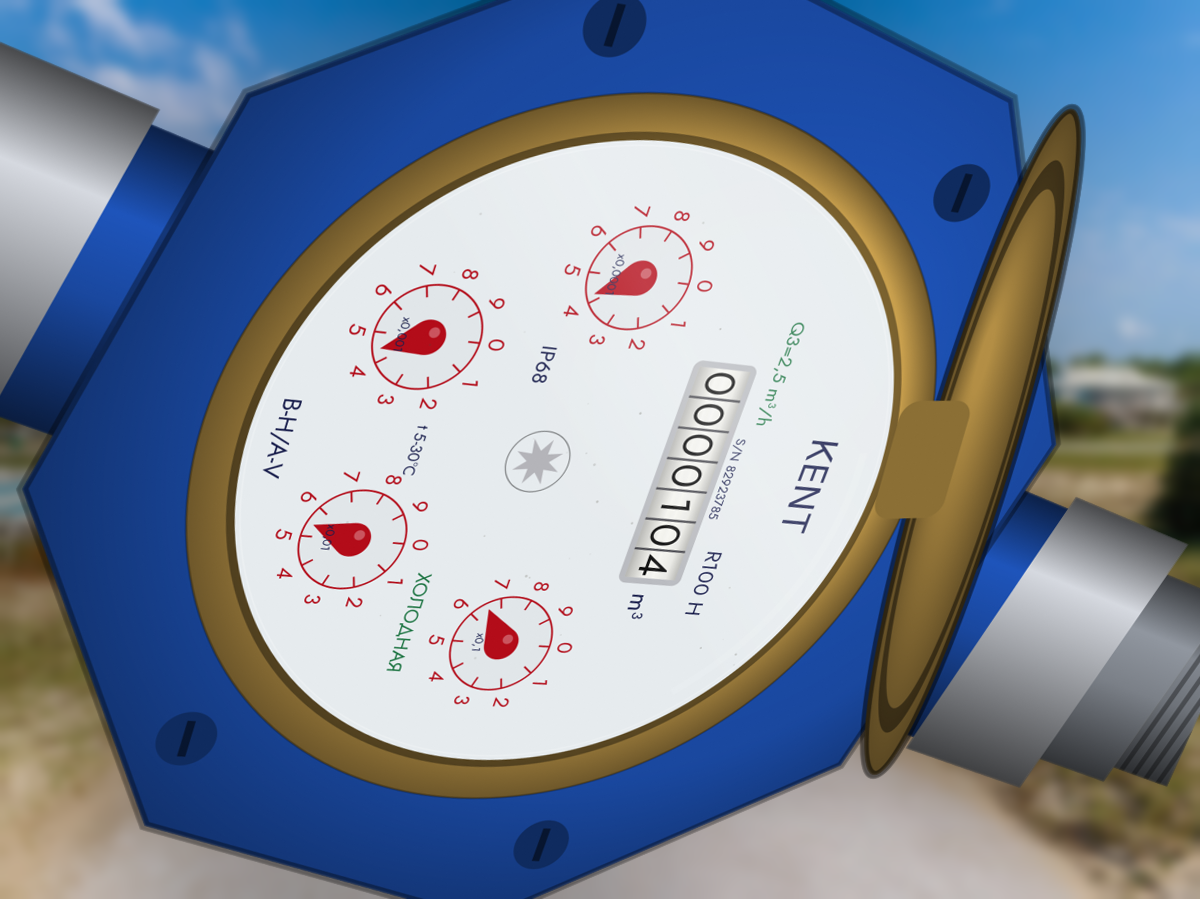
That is 104.6544 m³
